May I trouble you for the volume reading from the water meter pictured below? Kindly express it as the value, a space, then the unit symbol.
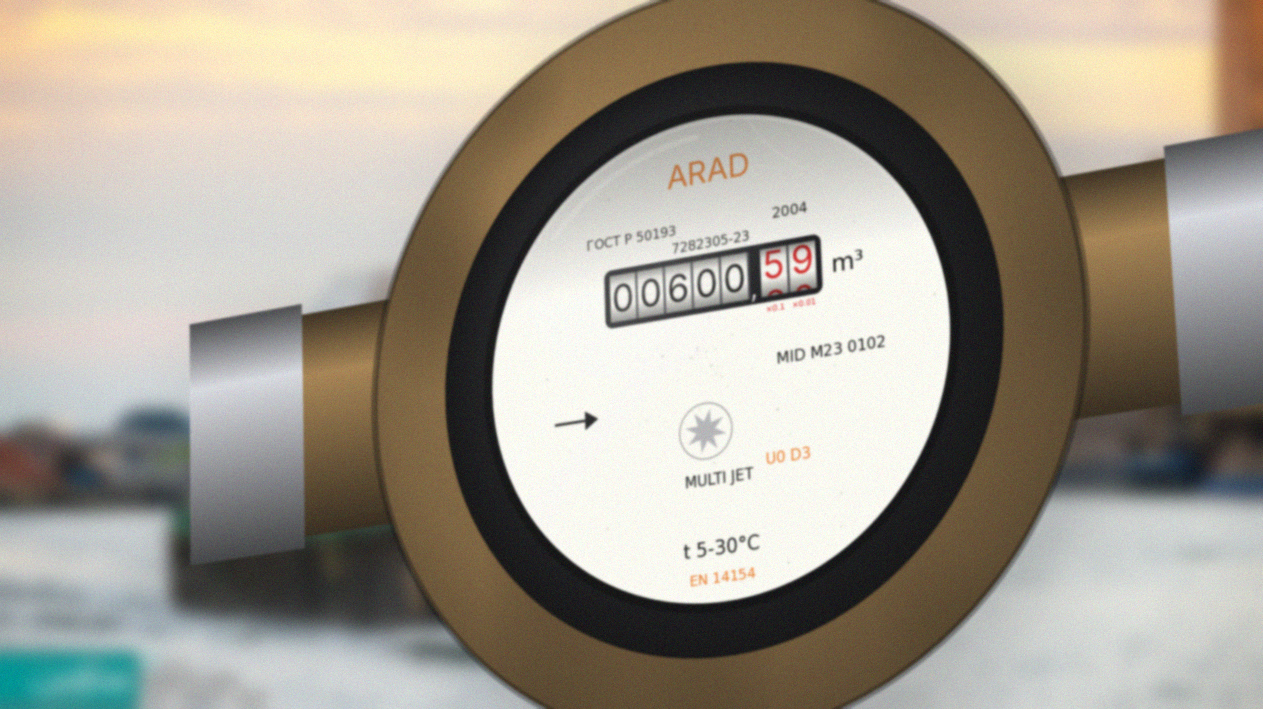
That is 600.59 m³
